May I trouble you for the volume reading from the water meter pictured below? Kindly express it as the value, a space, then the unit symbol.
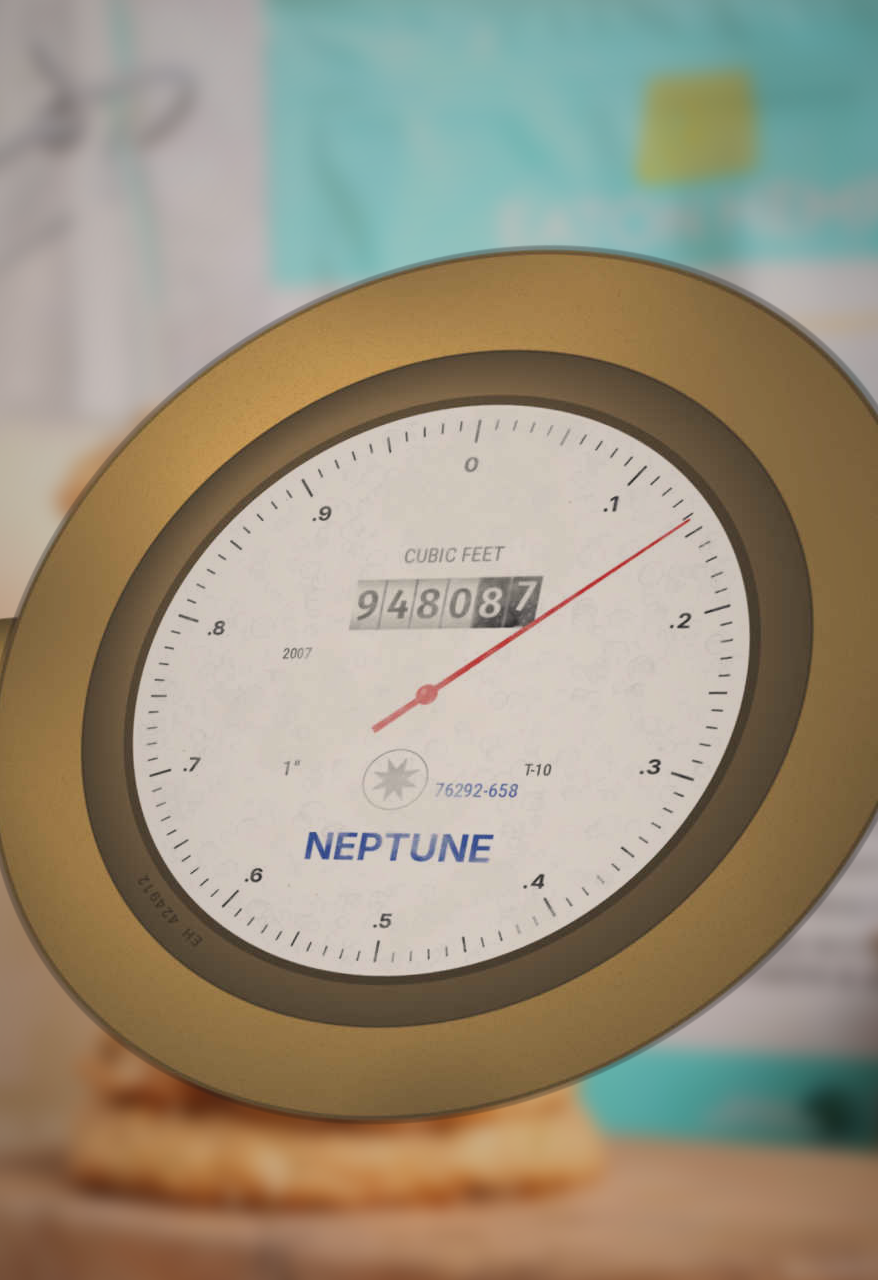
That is 948087.14 ft³
